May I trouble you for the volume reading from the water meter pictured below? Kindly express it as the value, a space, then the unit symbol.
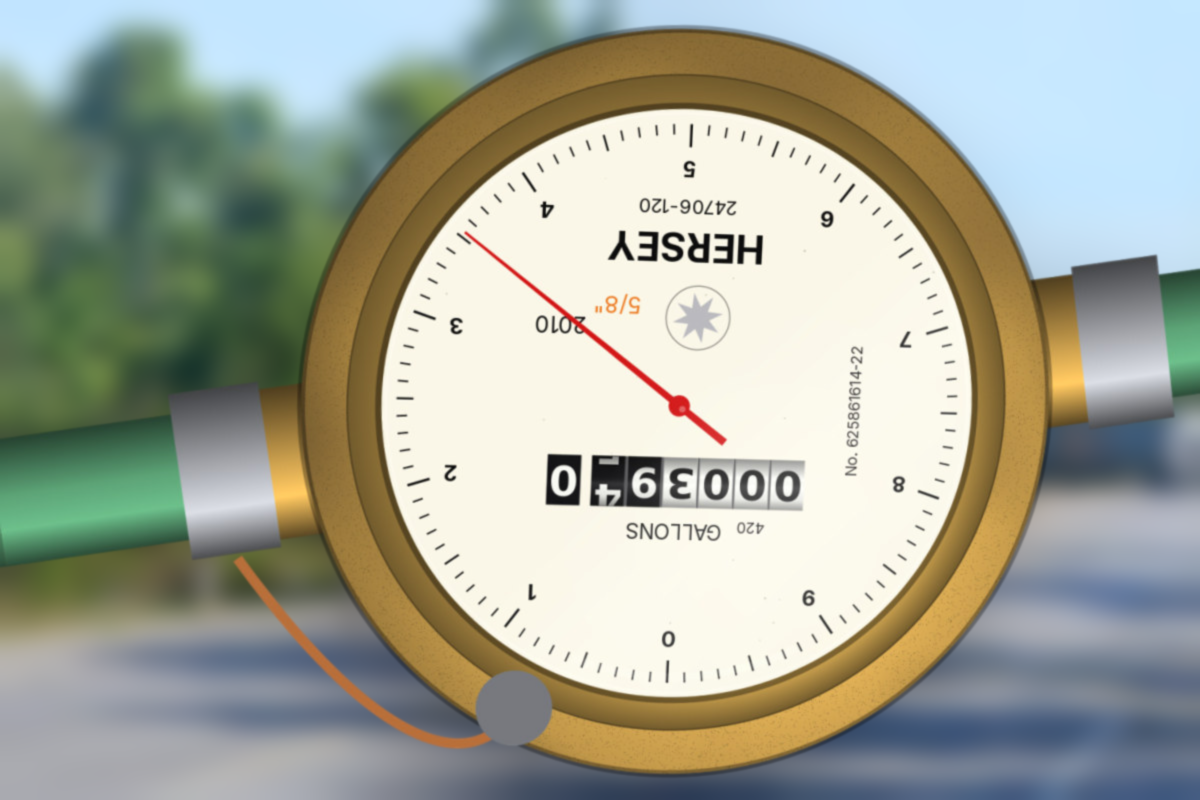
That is 3943.5 gal
